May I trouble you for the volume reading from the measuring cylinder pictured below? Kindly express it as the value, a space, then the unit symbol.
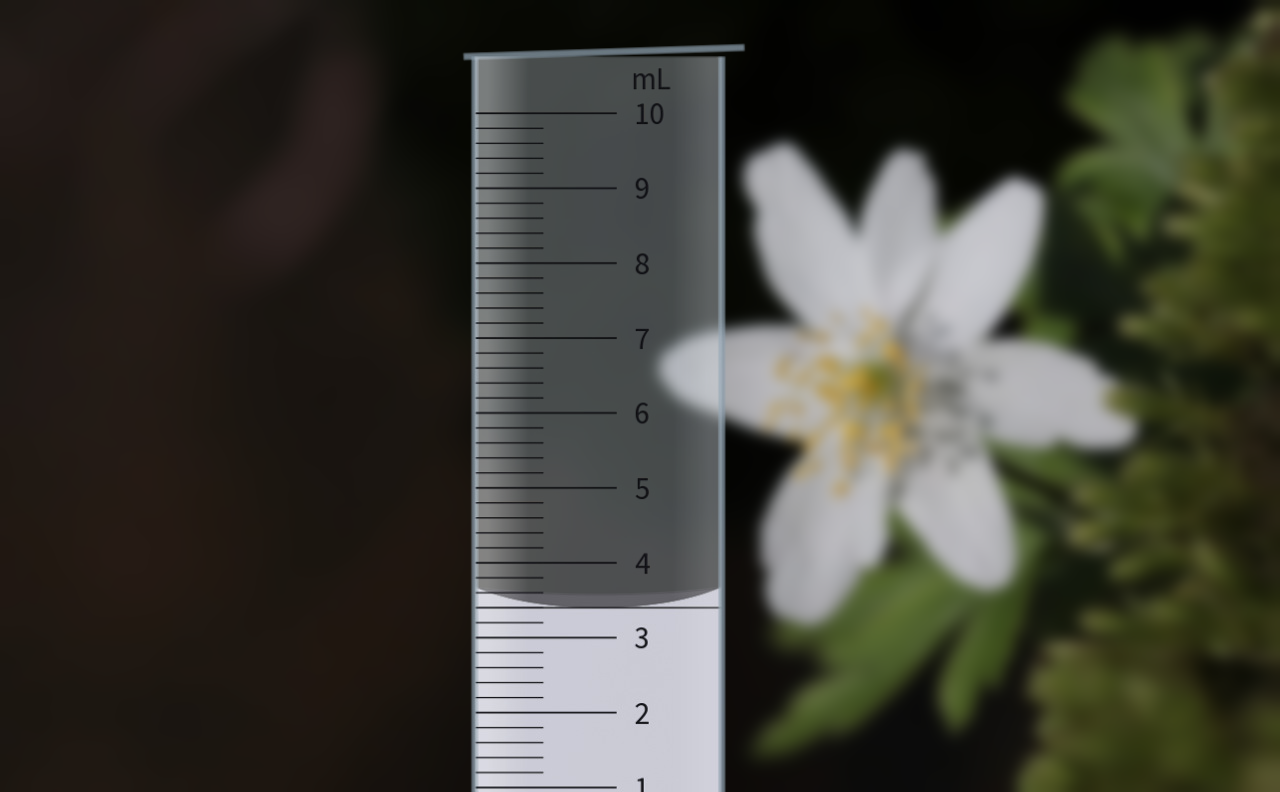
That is 3.4 mL
